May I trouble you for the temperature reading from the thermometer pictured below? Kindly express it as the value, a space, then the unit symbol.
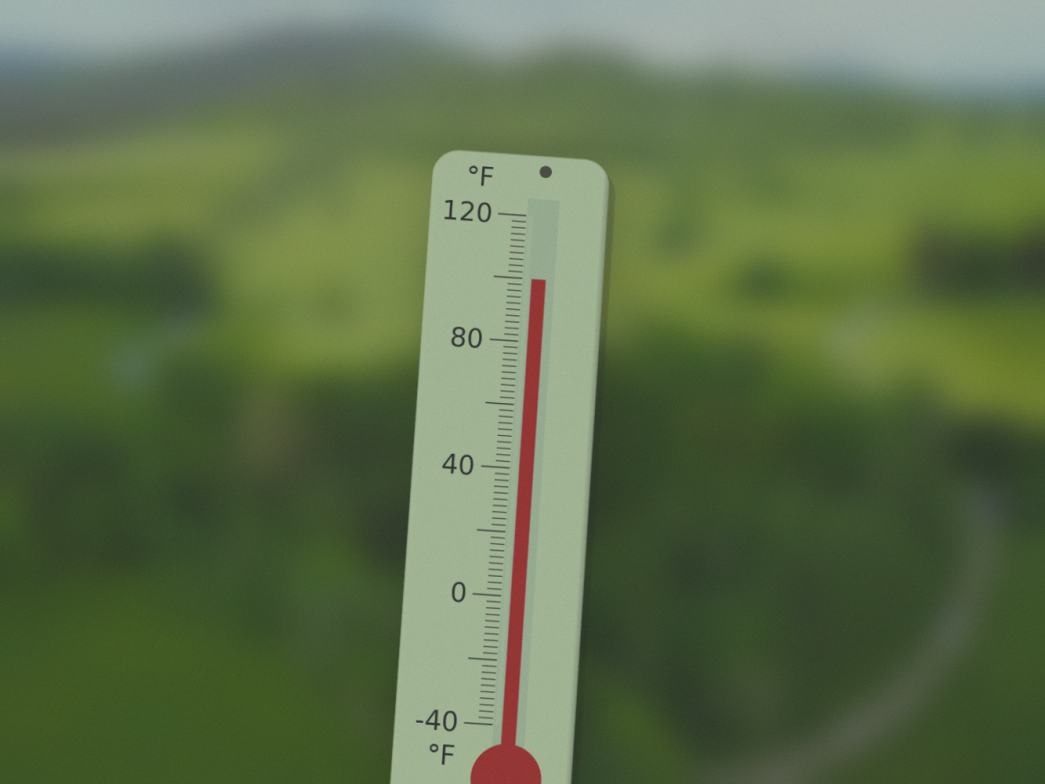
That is 100 °F
